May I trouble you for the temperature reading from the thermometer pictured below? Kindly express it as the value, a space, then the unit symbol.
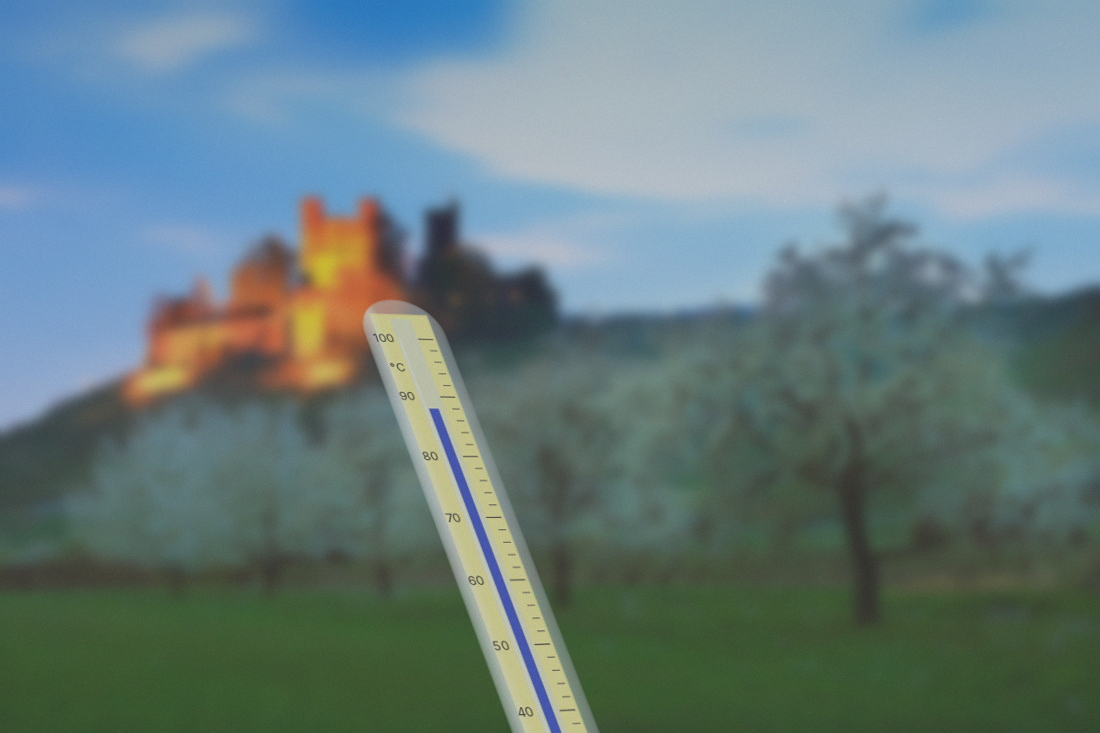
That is 88 °C
